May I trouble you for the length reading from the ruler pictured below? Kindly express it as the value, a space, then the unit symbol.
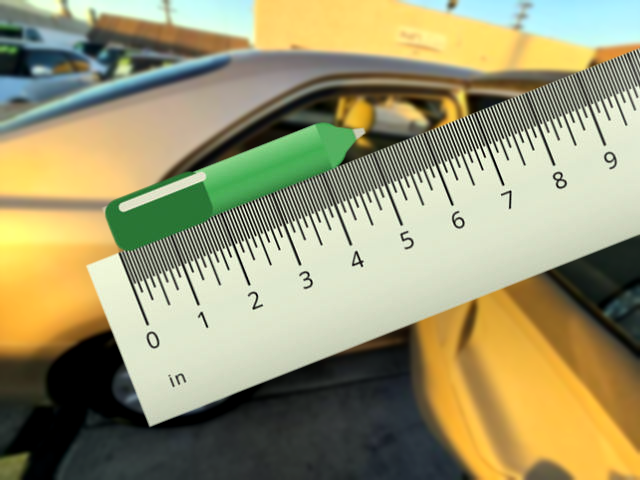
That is 5 in
